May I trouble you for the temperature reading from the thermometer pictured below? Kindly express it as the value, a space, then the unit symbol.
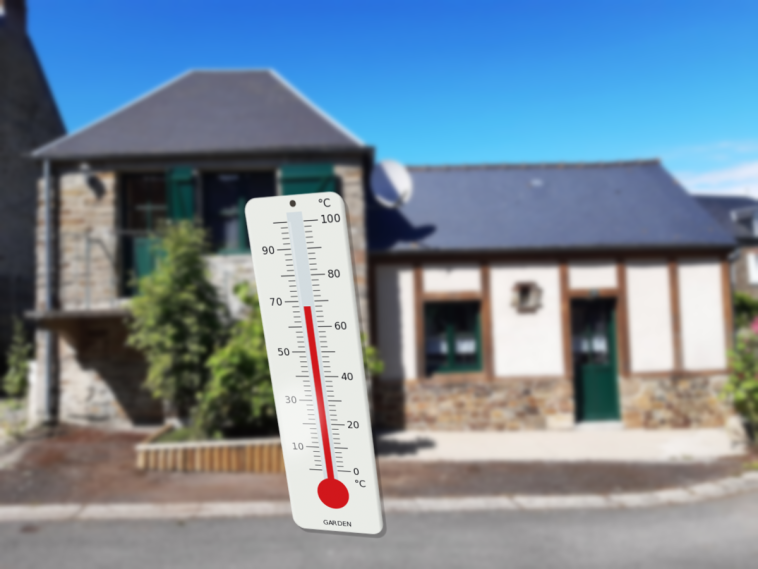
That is 68 °C
